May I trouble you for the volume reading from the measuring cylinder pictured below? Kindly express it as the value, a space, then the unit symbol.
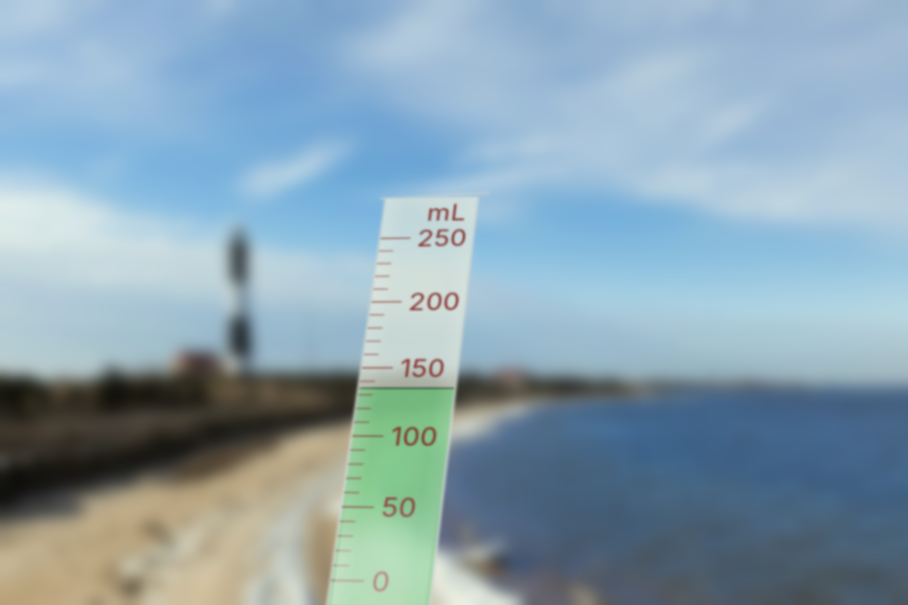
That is 135 mL
